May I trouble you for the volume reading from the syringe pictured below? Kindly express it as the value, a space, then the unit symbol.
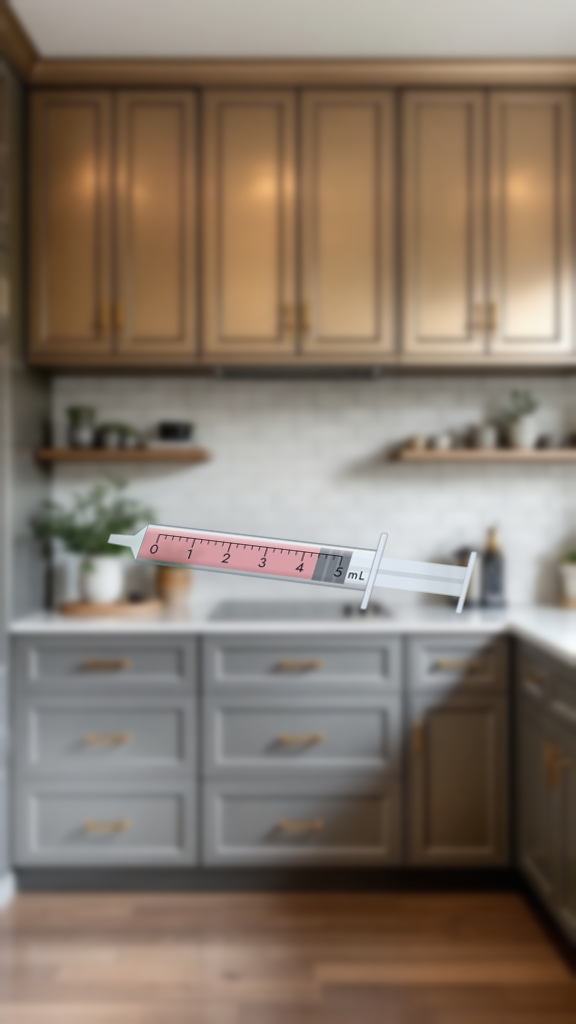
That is 4.4 mL
